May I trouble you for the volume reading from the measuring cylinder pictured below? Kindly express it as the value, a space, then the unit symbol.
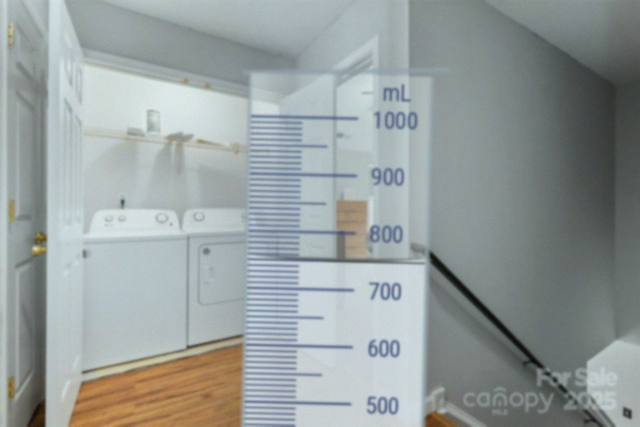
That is 750 mL
